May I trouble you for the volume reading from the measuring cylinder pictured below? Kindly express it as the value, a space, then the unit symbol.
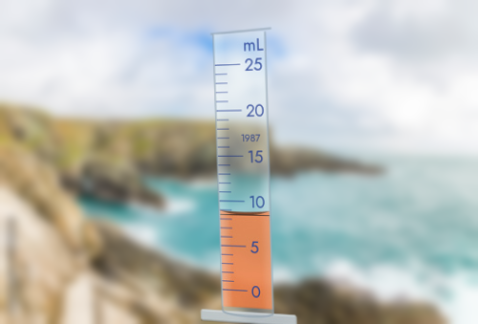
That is 8.5 mL
